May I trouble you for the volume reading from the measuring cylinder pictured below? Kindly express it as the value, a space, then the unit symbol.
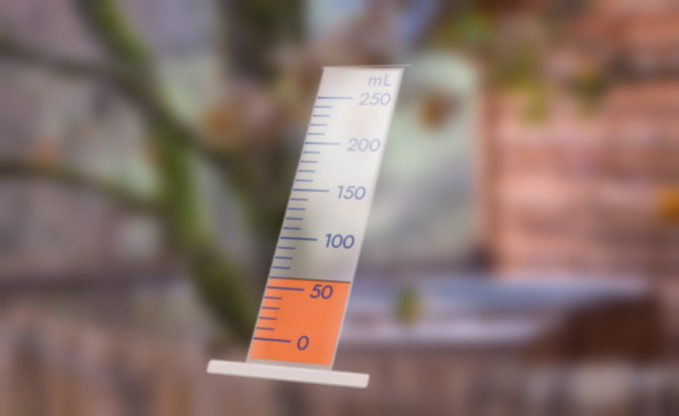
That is 60 mL
